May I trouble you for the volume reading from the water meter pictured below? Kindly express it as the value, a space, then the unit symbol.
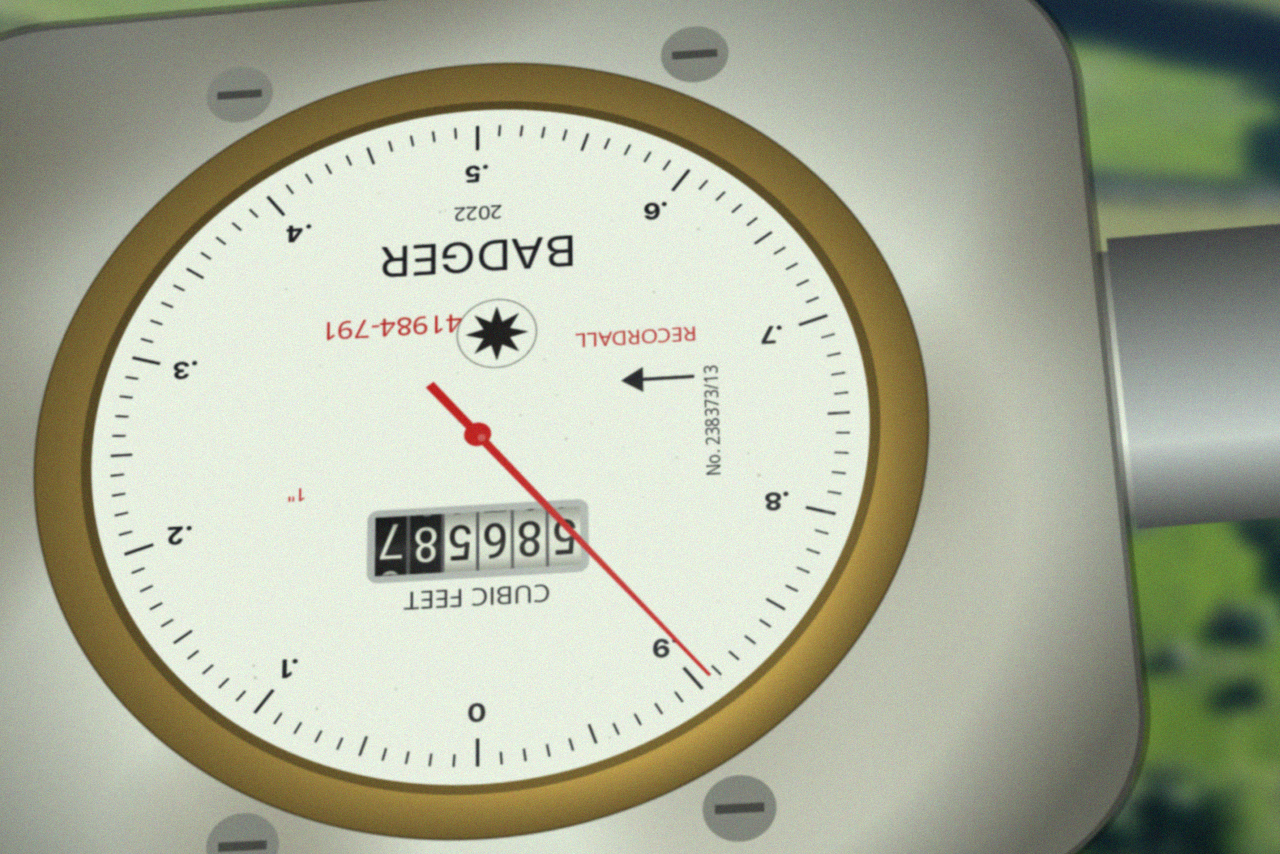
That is 586586.89 ft³
